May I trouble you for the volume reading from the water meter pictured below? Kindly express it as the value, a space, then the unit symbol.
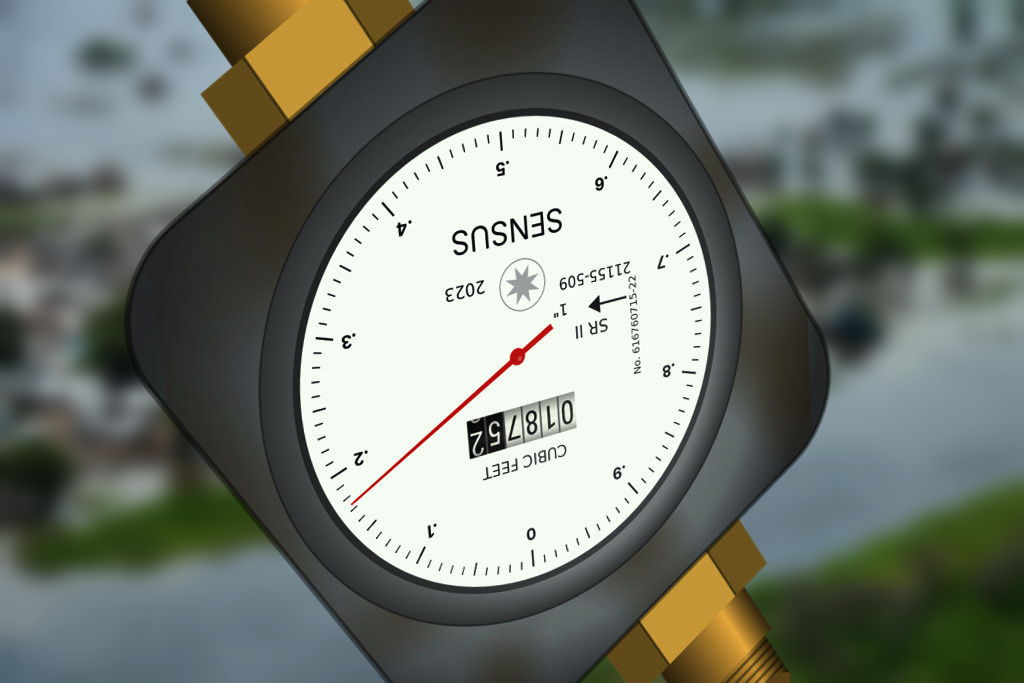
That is 18752.17 ft³
